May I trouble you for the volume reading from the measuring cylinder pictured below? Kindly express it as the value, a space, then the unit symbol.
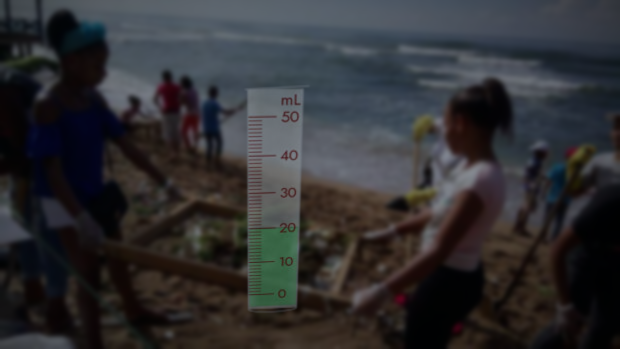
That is 20 mL
